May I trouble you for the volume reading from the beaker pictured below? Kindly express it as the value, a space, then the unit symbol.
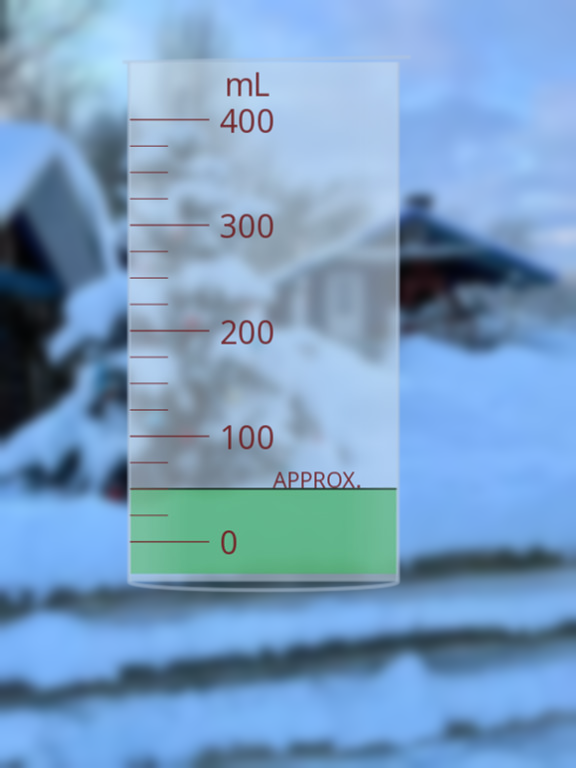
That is 50 mL
